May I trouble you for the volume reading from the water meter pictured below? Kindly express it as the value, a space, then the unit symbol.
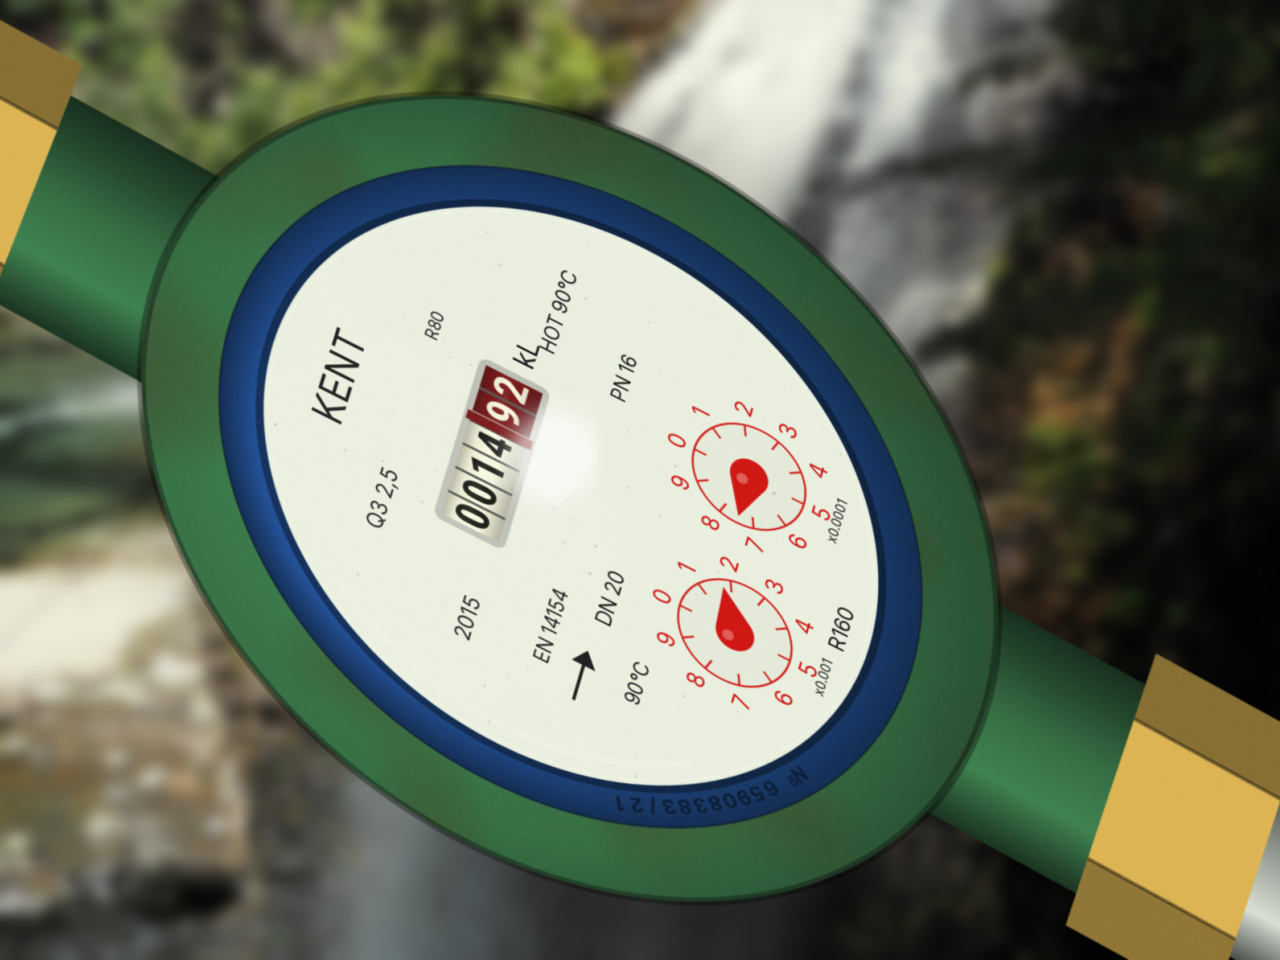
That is 14.9217 kL
